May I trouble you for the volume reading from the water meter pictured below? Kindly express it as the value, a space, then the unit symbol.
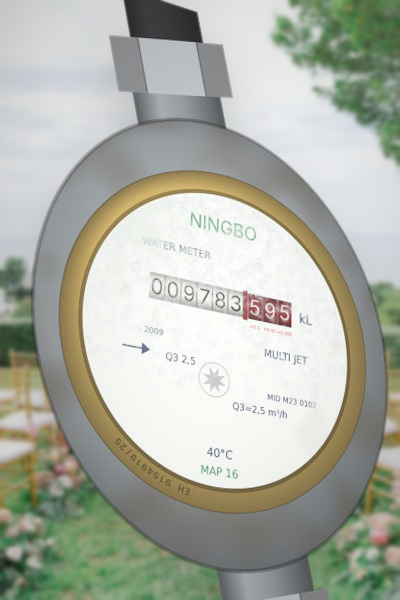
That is 9783.595 kL
